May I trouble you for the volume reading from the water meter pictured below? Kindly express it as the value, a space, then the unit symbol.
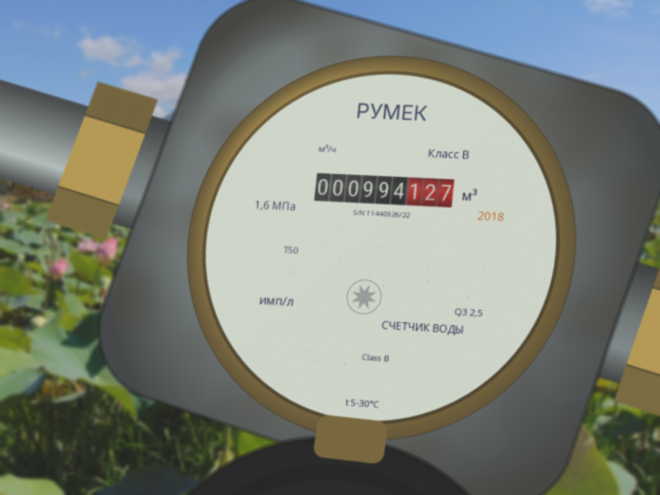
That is 994.127 m³
